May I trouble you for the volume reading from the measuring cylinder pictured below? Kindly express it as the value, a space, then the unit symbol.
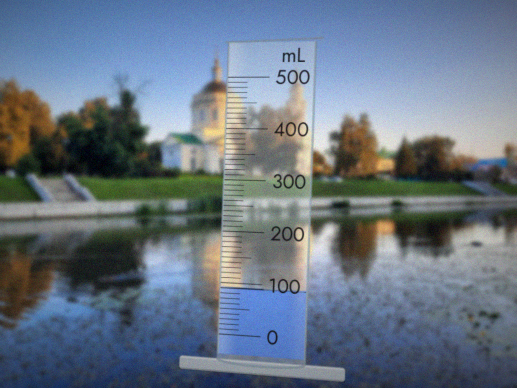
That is 90 mL
